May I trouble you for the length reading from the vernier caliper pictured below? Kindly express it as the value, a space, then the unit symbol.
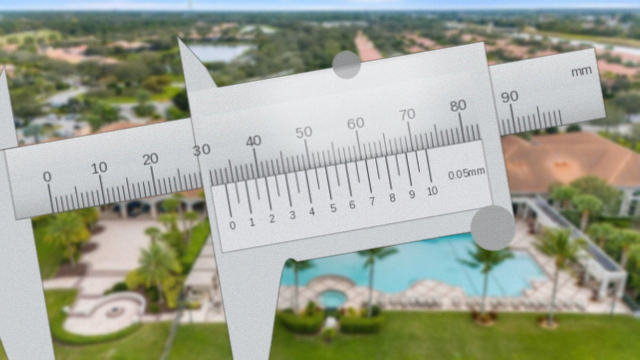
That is 33.5 mm
